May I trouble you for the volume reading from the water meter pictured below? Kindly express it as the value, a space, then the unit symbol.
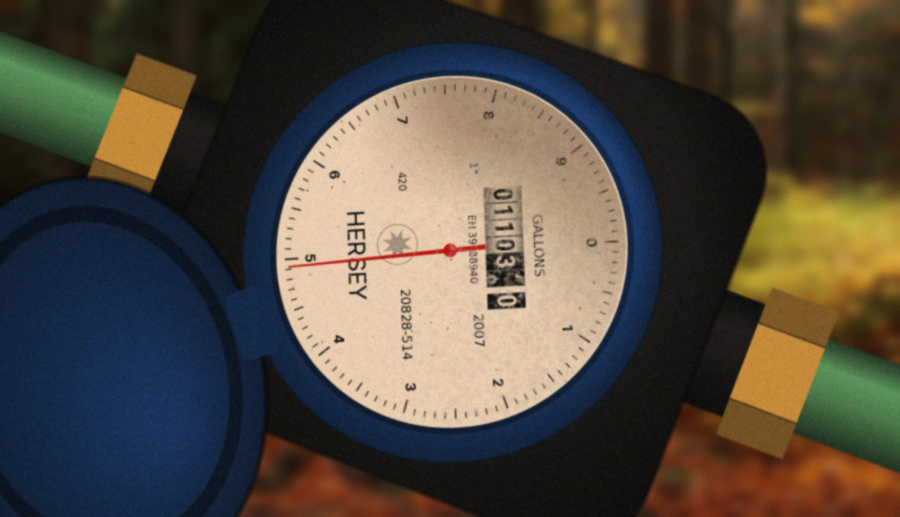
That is 110374.9 gal
